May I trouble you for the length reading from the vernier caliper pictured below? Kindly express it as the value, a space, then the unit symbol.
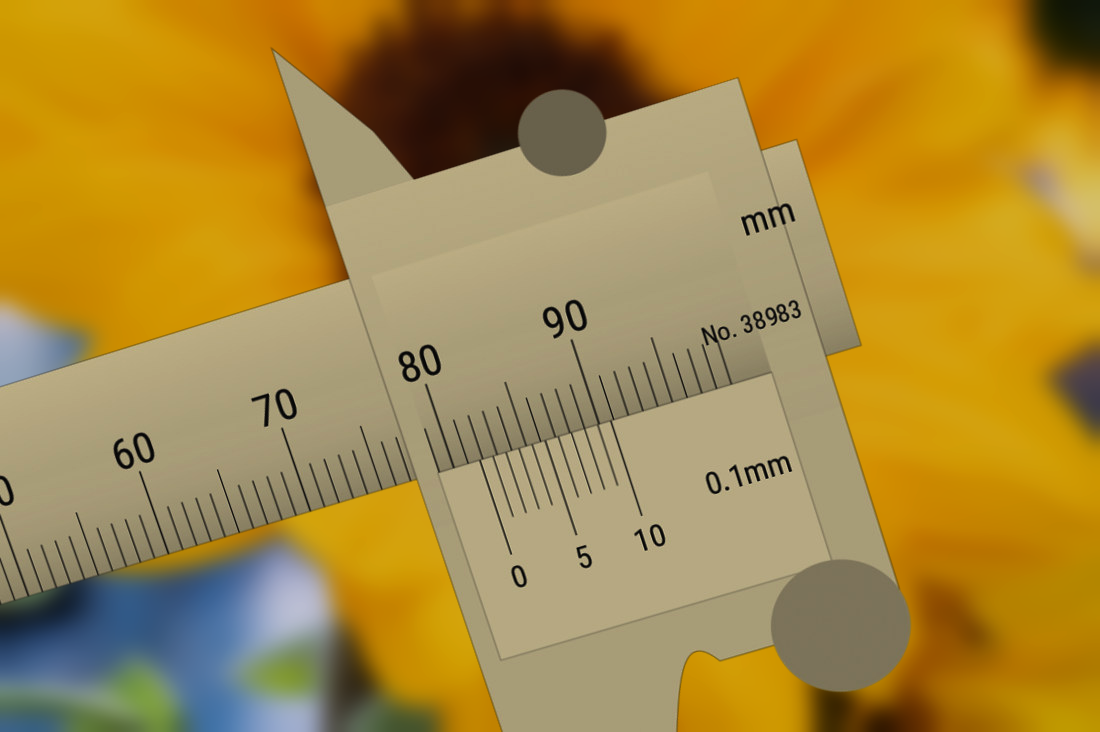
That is 81.8 mm
